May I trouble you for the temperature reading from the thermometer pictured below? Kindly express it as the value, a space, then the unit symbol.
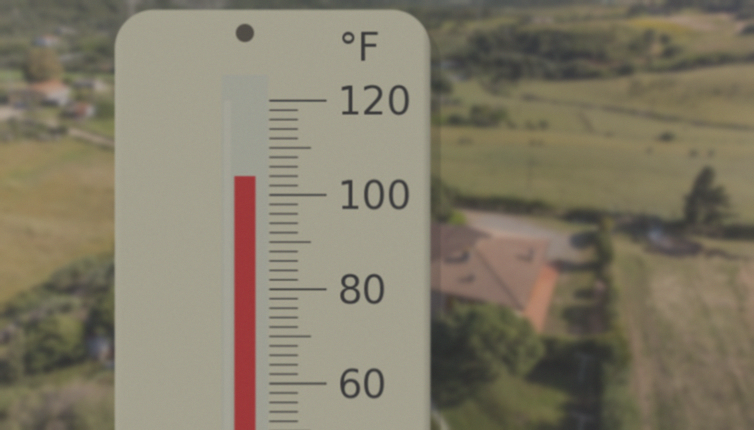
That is 104 °F
